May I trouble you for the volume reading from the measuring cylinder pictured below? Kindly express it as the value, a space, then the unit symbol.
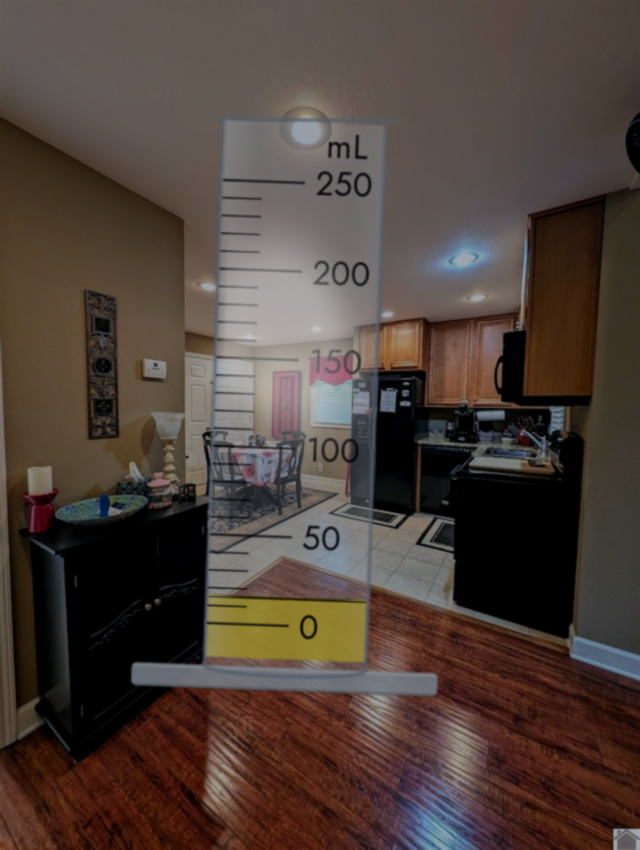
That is 15 mL
